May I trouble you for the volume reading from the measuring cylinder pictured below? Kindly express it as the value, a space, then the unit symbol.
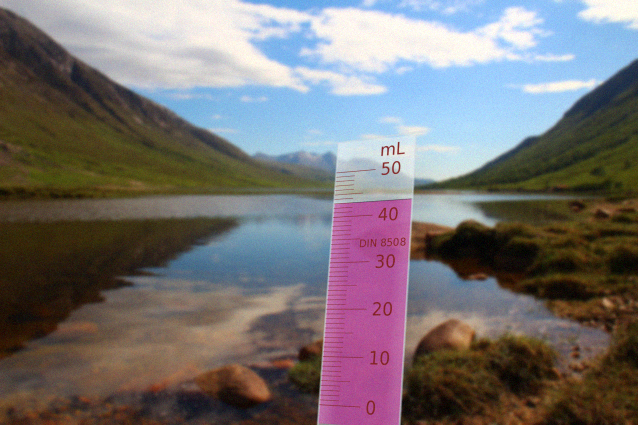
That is 43 mL
